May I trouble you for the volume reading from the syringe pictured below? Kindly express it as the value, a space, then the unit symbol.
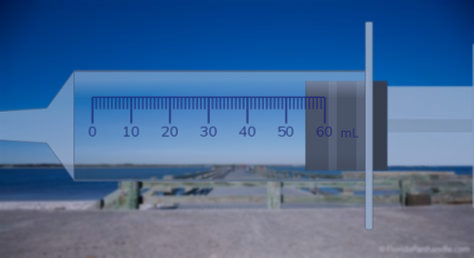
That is 55 mL
